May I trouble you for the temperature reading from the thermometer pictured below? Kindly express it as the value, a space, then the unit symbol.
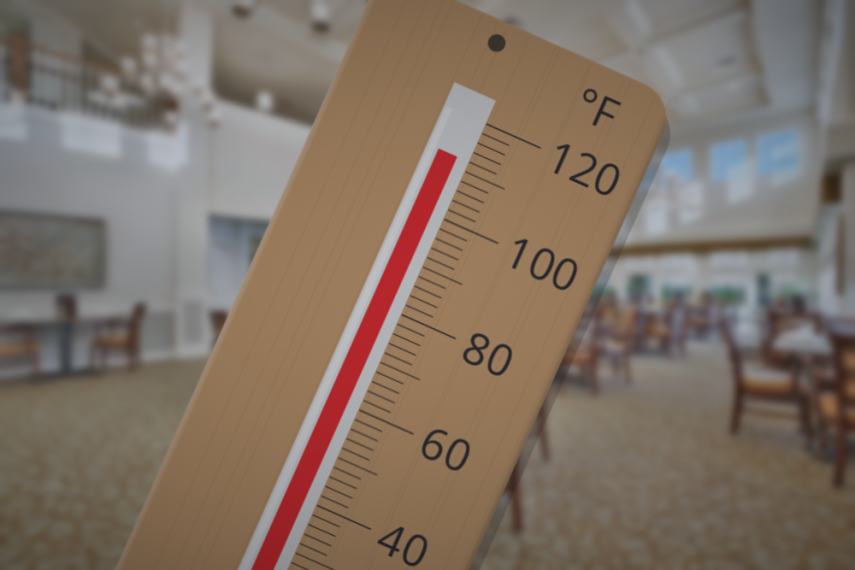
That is 112 °F
